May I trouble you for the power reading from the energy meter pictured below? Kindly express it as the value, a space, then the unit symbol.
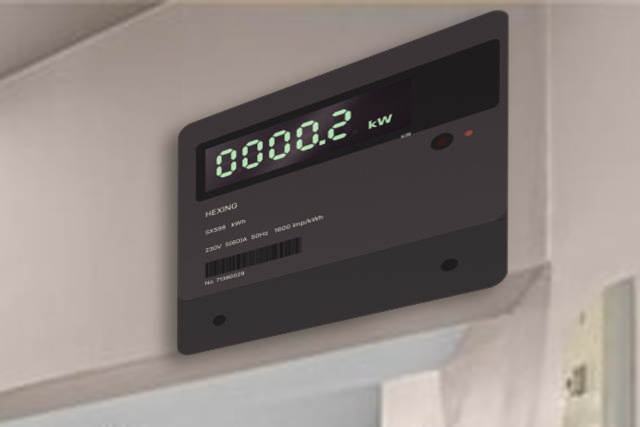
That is 0.2 kW
